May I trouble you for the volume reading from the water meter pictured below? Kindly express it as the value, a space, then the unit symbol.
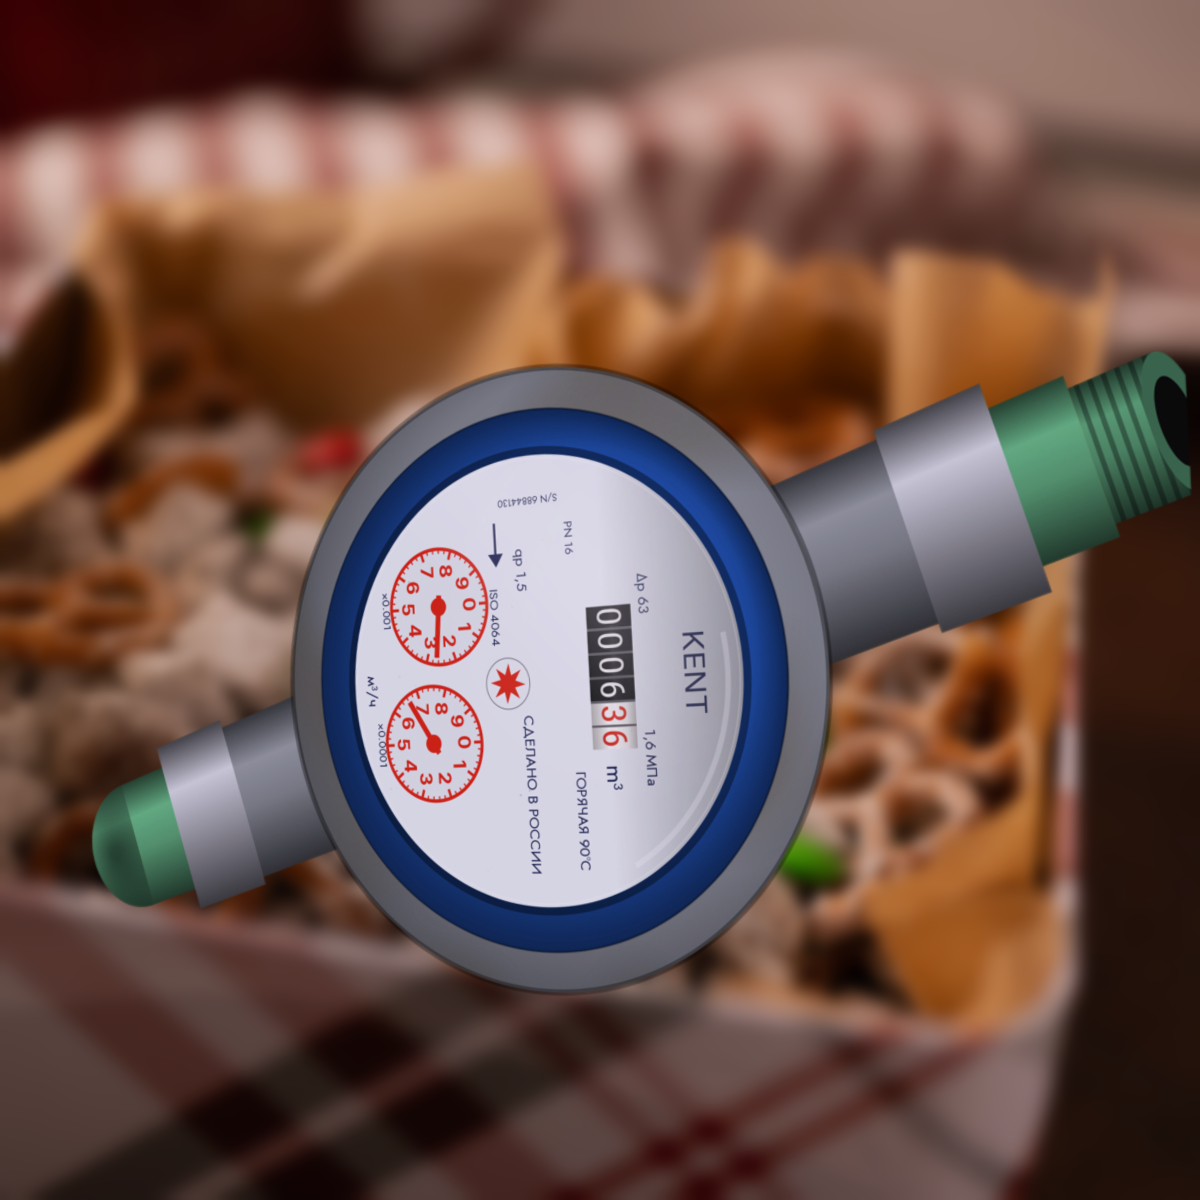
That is 6.3626 m³
